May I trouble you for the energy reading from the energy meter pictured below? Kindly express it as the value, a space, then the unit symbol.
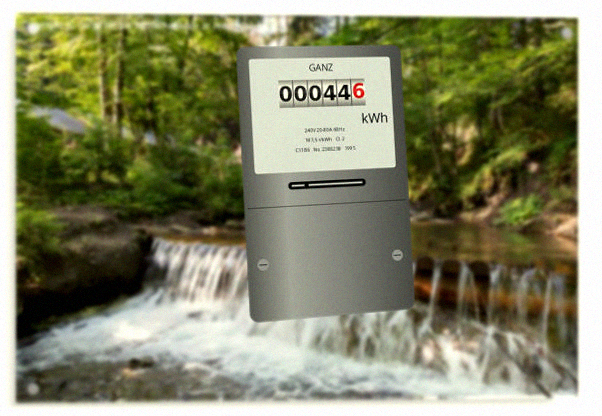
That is 44.6 kWh
